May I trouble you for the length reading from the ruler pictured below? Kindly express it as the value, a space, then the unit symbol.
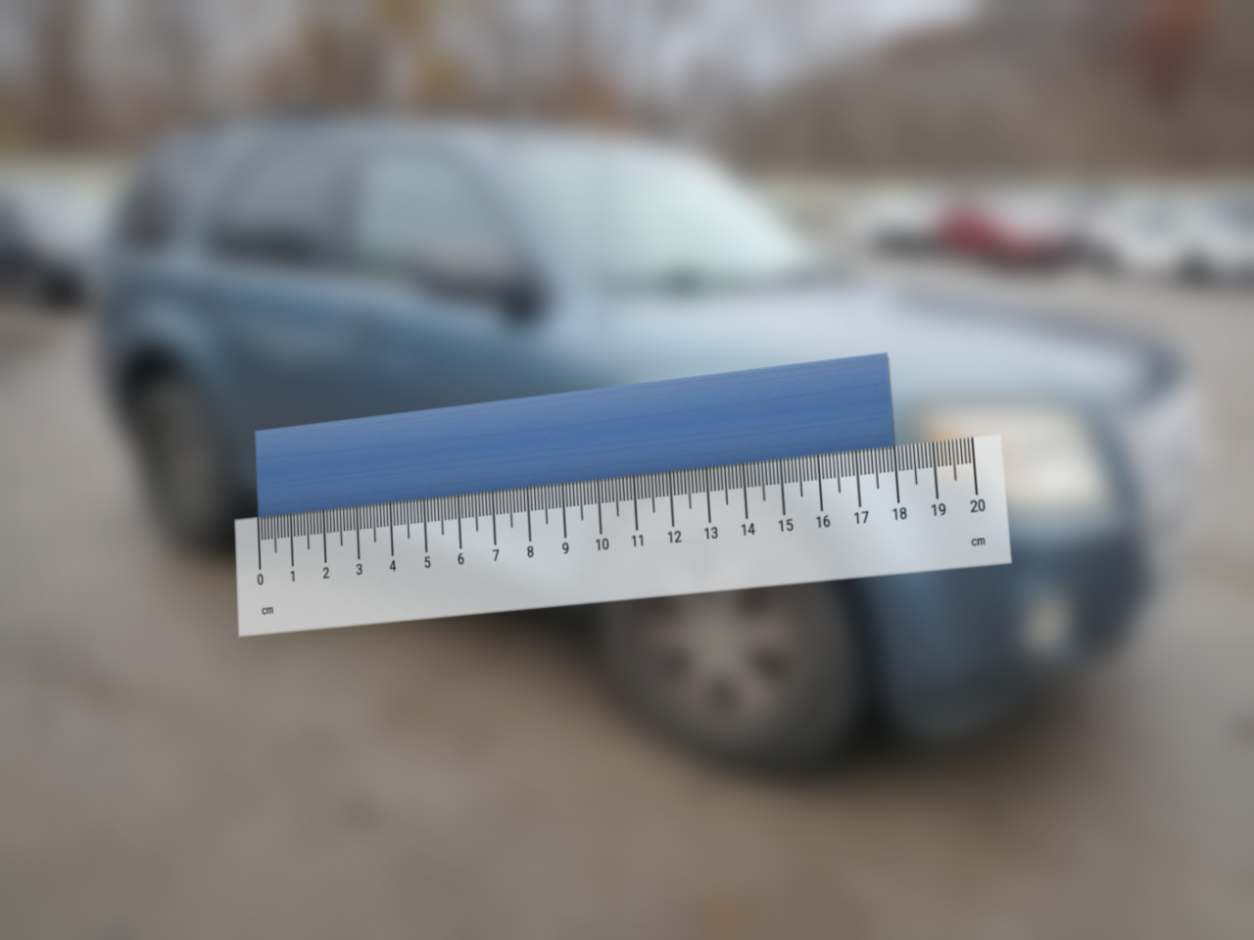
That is 18 cm
